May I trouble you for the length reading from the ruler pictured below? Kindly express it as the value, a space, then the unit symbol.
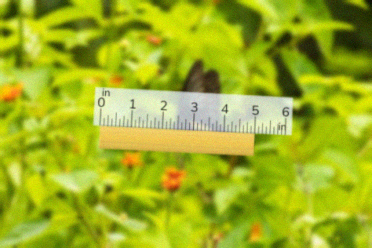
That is 5 in
